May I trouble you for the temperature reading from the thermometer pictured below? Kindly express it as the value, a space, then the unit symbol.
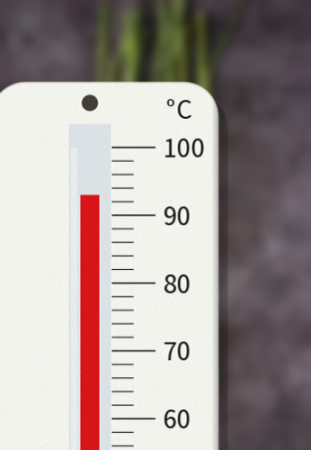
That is 93 °C
